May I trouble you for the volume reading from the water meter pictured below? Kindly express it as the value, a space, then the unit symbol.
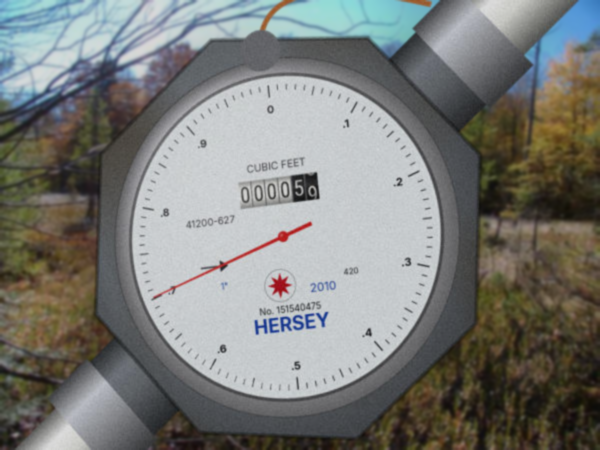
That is 58.70 ft³
